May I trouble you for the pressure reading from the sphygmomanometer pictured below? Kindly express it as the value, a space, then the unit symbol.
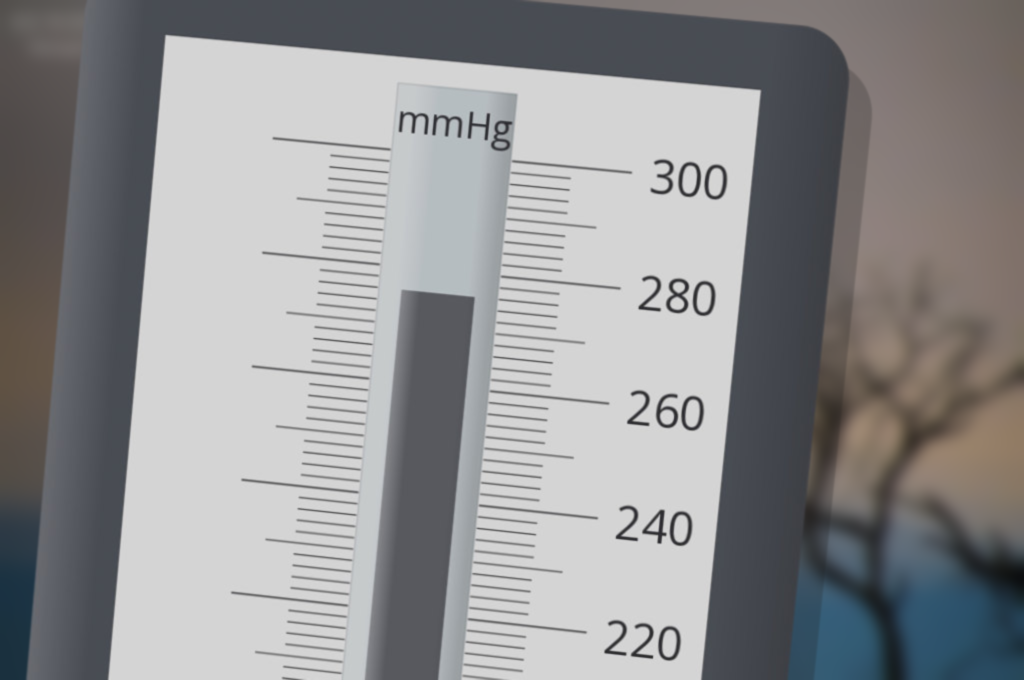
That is 276 mmHg
